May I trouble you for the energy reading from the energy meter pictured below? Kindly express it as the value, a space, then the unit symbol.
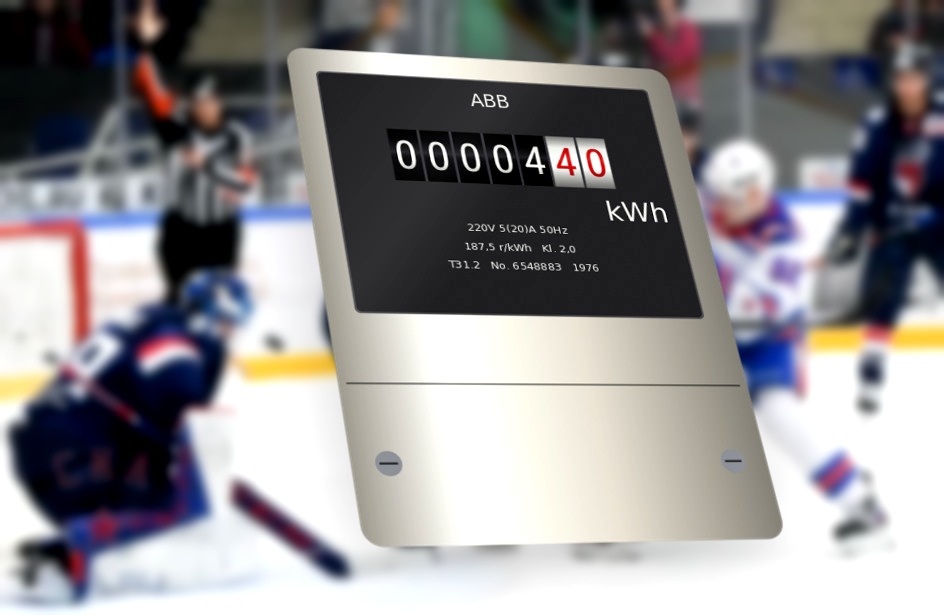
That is 4.40 kWh
